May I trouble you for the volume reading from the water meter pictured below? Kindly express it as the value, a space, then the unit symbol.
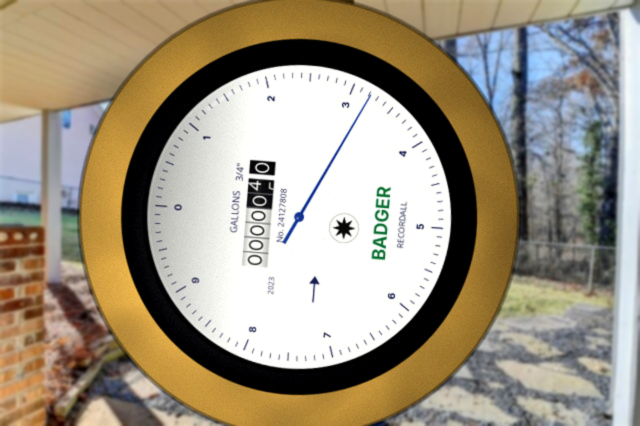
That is 43.2 gal
